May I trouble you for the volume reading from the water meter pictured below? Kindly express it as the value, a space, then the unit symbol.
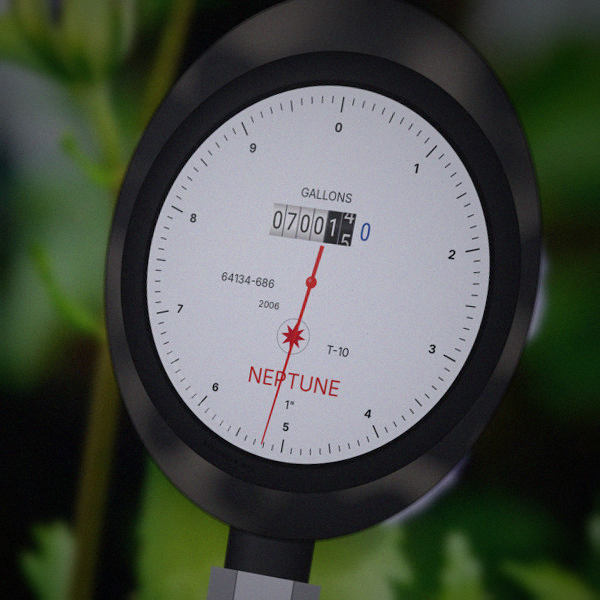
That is 700145.2 gal
